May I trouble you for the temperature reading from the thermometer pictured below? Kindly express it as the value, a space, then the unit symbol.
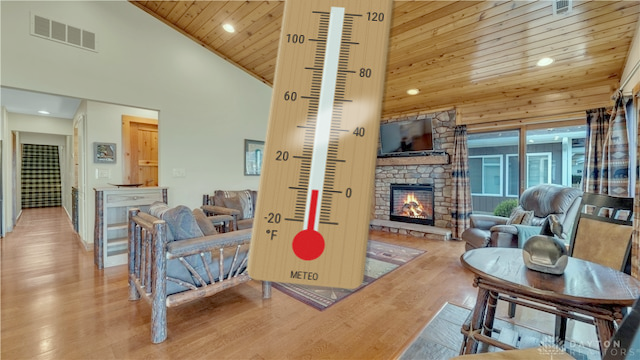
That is 0 °F
